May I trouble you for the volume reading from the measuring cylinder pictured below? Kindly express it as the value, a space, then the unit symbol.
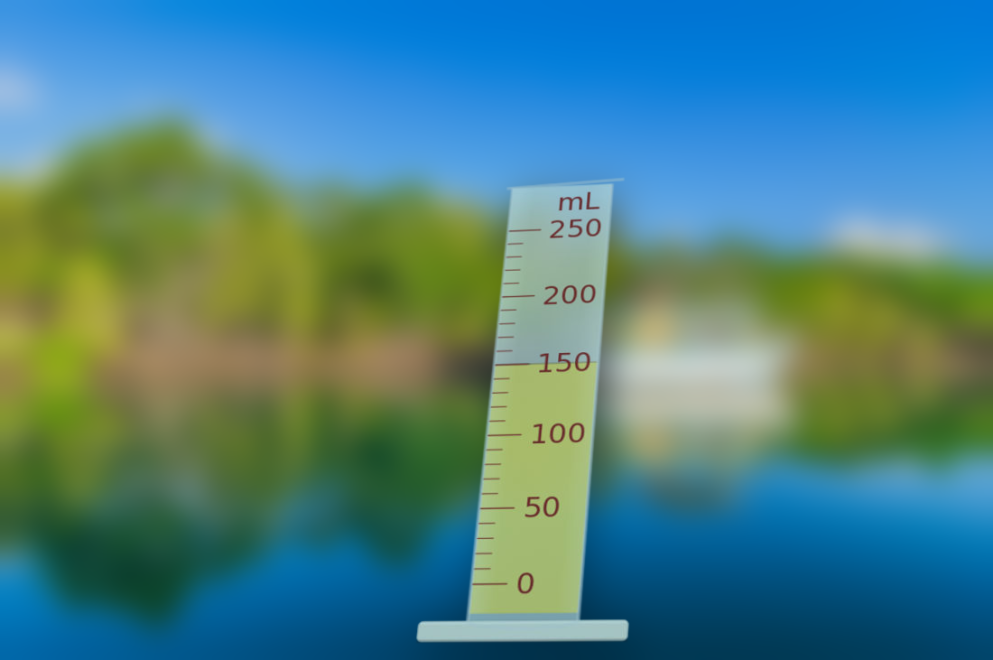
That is 150 mL
